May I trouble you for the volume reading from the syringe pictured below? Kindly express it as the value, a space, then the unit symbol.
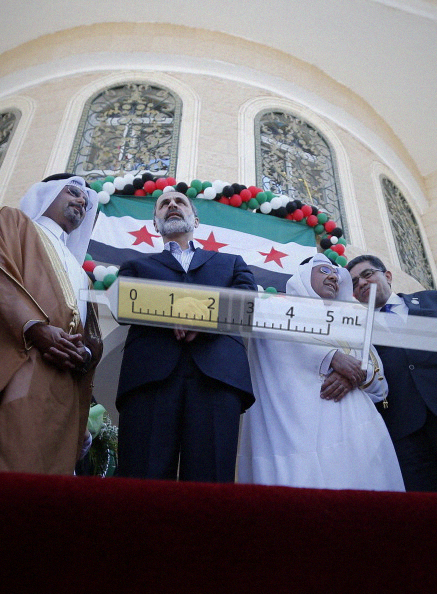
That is 2.2 mL
